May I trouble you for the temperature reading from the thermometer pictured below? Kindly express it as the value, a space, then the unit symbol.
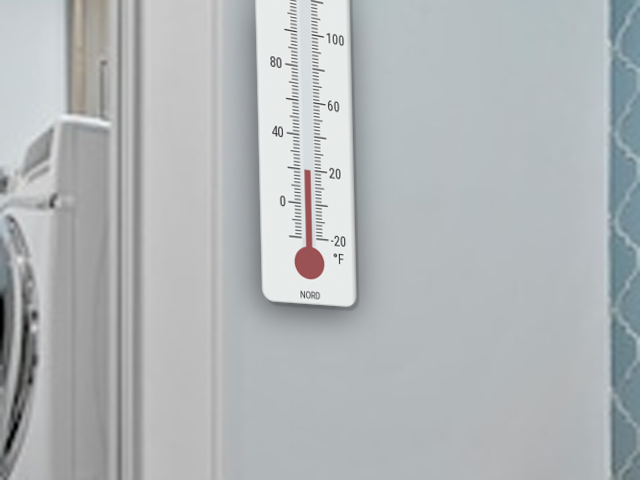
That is 20 °F
